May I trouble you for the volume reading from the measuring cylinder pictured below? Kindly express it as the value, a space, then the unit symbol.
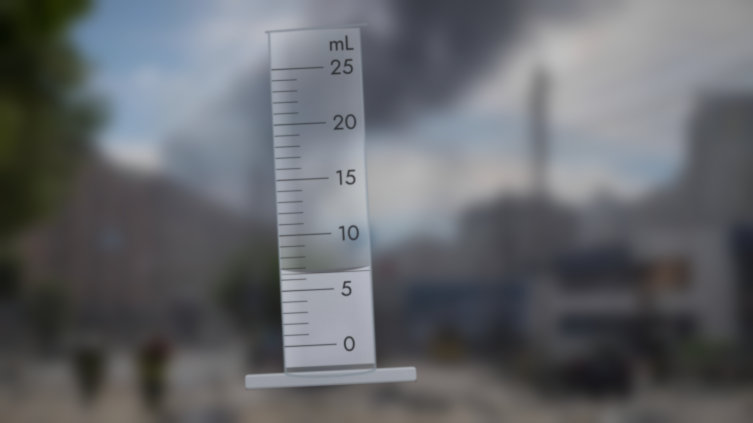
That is 6.5 mL
